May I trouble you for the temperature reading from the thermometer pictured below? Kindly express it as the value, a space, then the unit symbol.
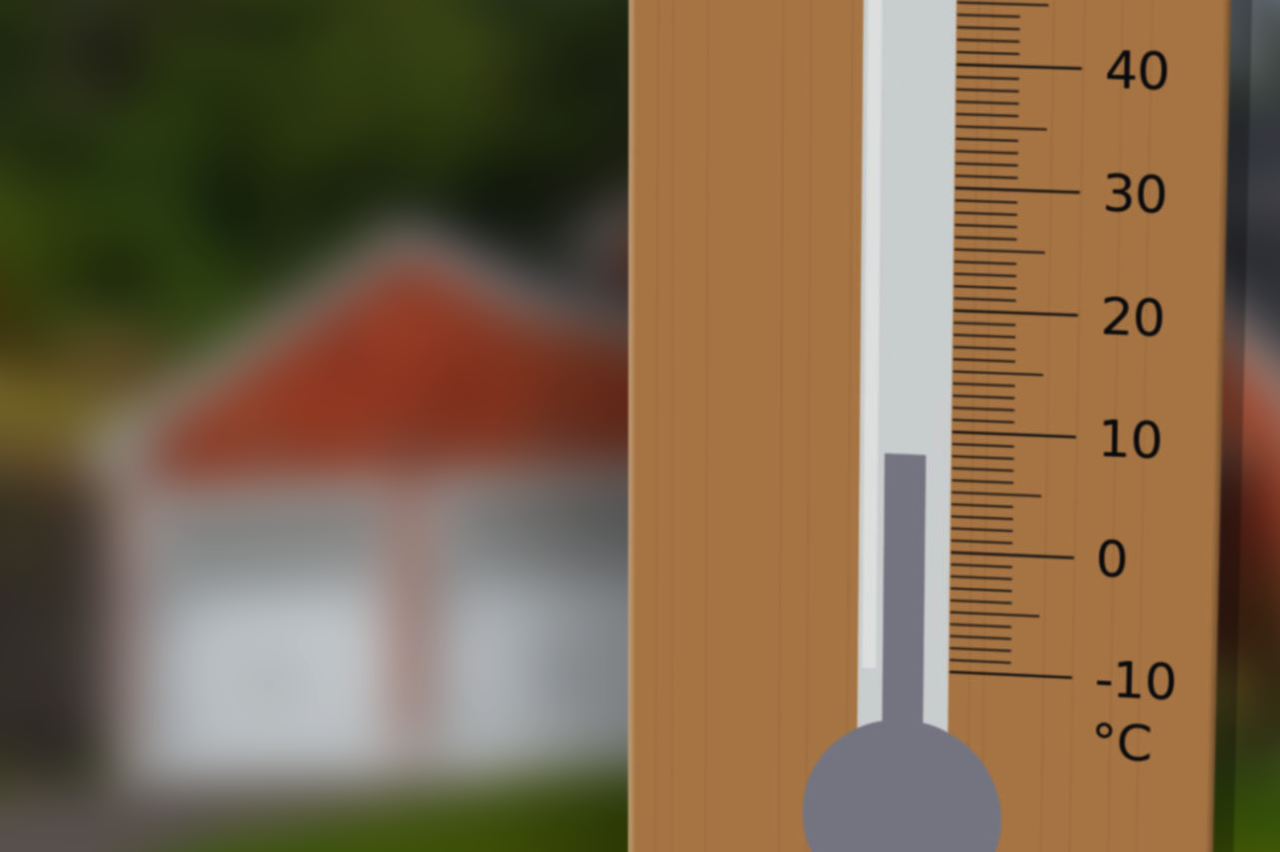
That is 8 °C
